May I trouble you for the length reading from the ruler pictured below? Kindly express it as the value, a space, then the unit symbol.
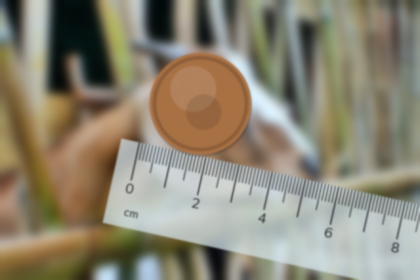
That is 3 cm
